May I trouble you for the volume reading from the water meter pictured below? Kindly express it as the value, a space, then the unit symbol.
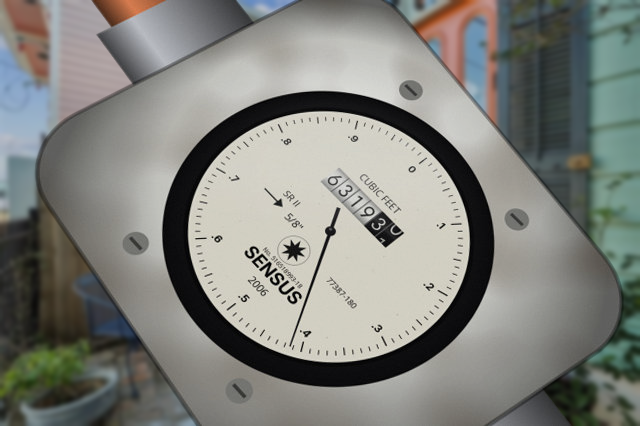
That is 631930.41 ft³
